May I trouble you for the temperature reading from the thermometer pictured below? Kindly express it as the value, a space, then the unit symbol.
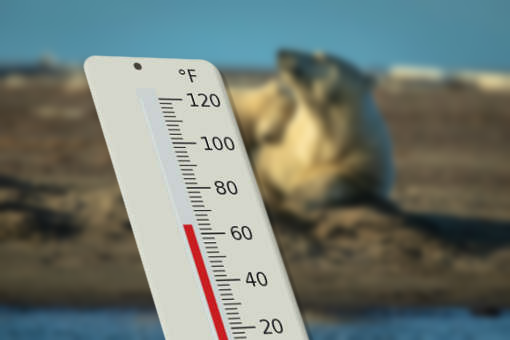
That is 64 °F
